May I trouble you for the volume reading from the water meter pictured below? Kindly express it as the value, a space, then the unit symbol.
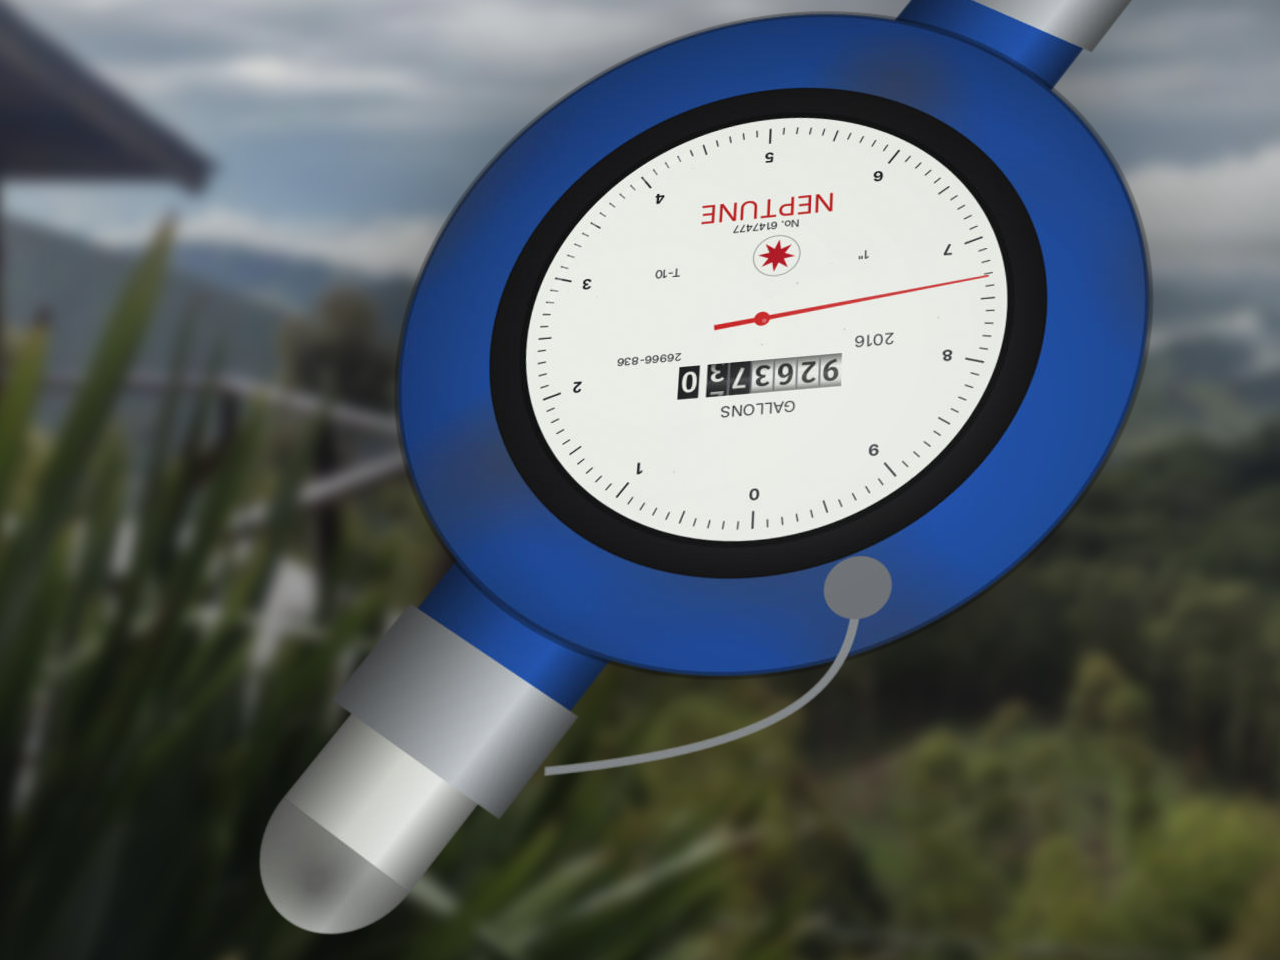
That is 9263727.3 gal
